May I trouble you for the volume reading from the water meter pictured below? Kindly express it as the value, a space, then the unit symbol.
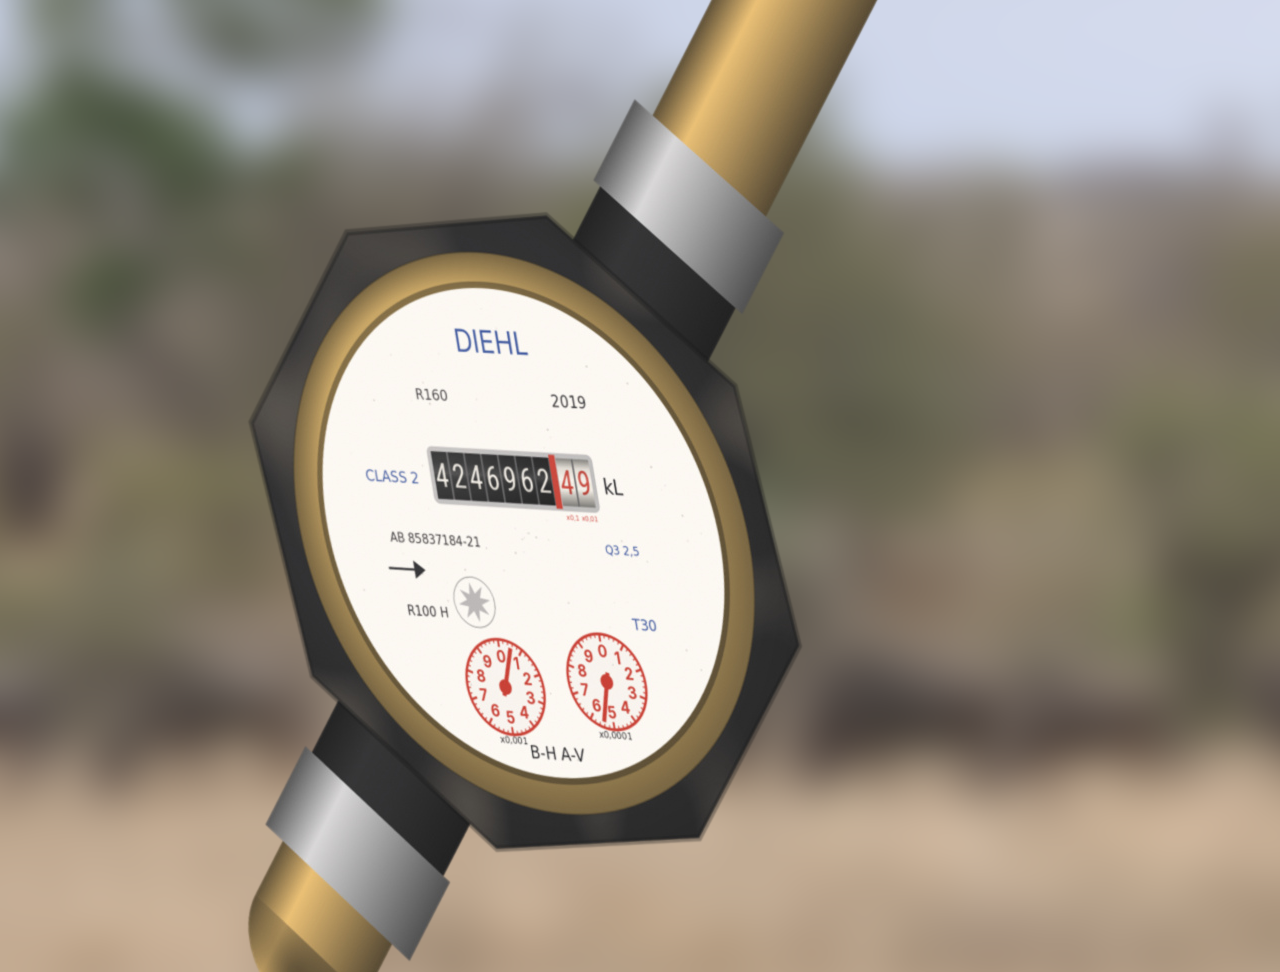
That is 4246962.4905 kL
